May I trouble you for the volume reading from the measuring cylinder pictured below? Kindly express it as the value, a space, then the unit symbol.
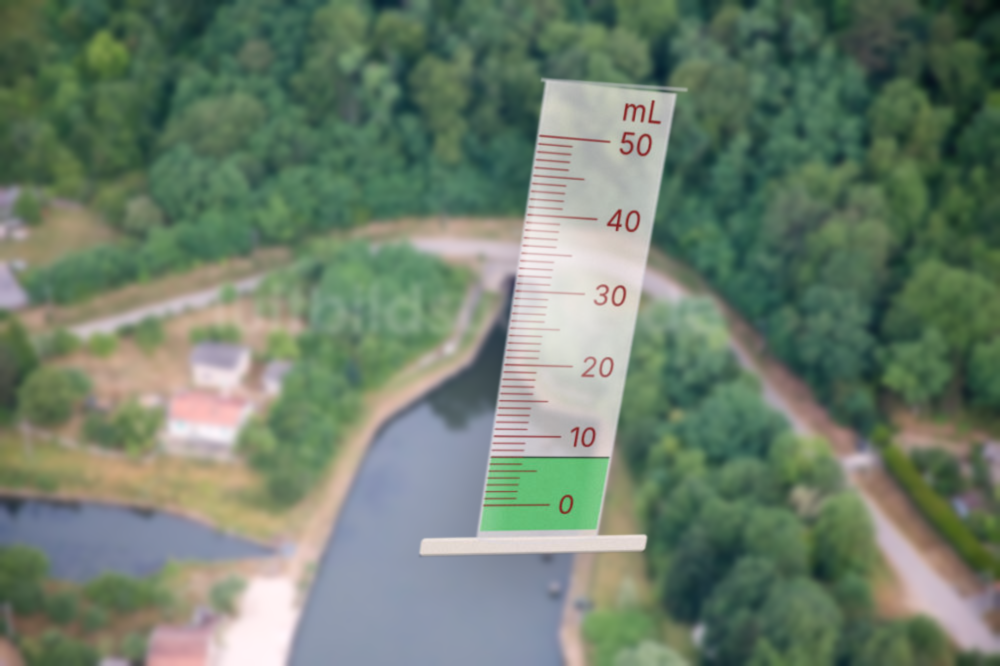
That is 7 mL
